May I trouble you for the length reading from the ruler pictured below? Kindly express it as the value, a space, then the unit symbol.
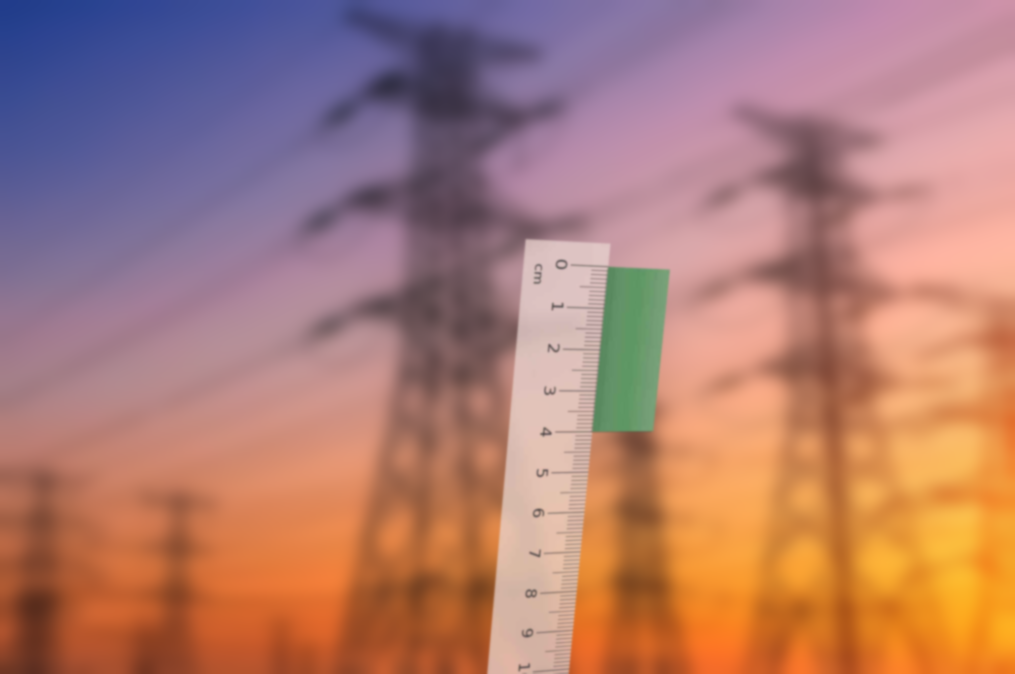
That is 4 cm
